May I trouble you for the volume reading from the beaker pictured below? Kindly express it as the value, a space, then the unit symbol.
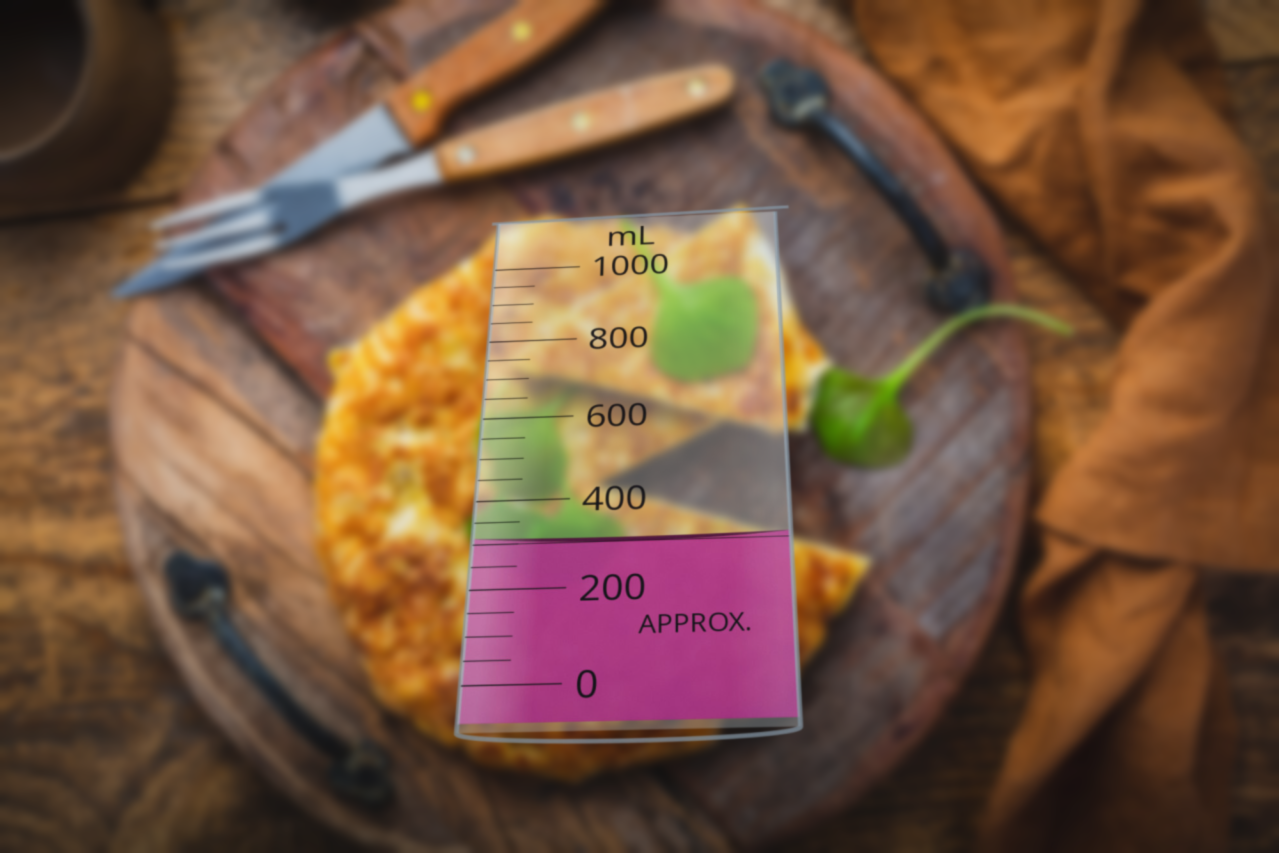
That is 300 mL
